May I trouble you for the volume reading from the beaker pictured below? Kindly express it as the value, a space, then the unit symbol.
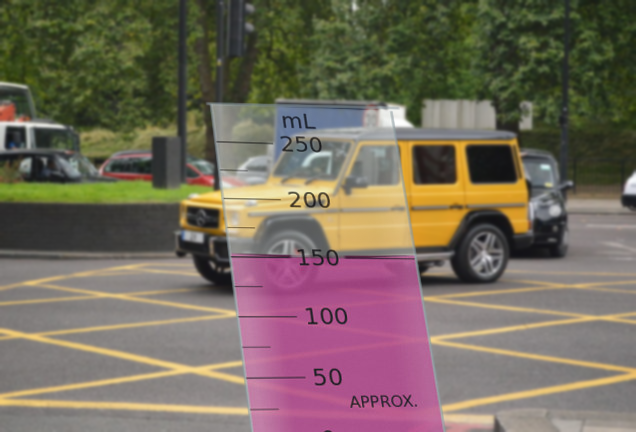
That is 150 mL
